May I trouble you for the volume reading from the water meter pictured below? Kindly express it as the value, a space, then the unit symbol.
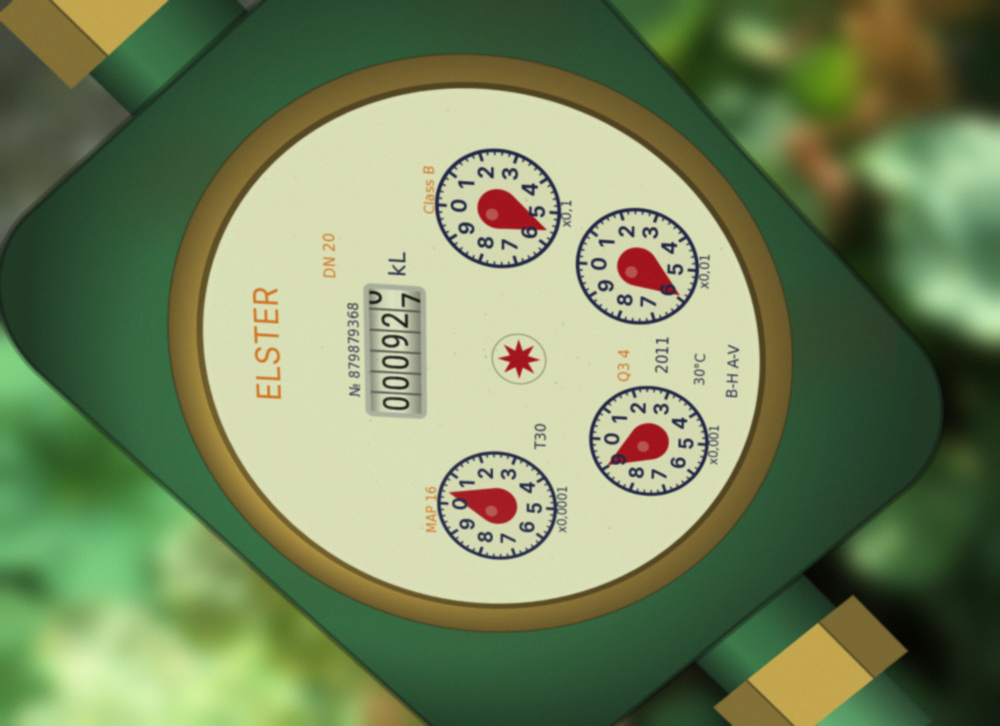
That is 926.5590 kL
